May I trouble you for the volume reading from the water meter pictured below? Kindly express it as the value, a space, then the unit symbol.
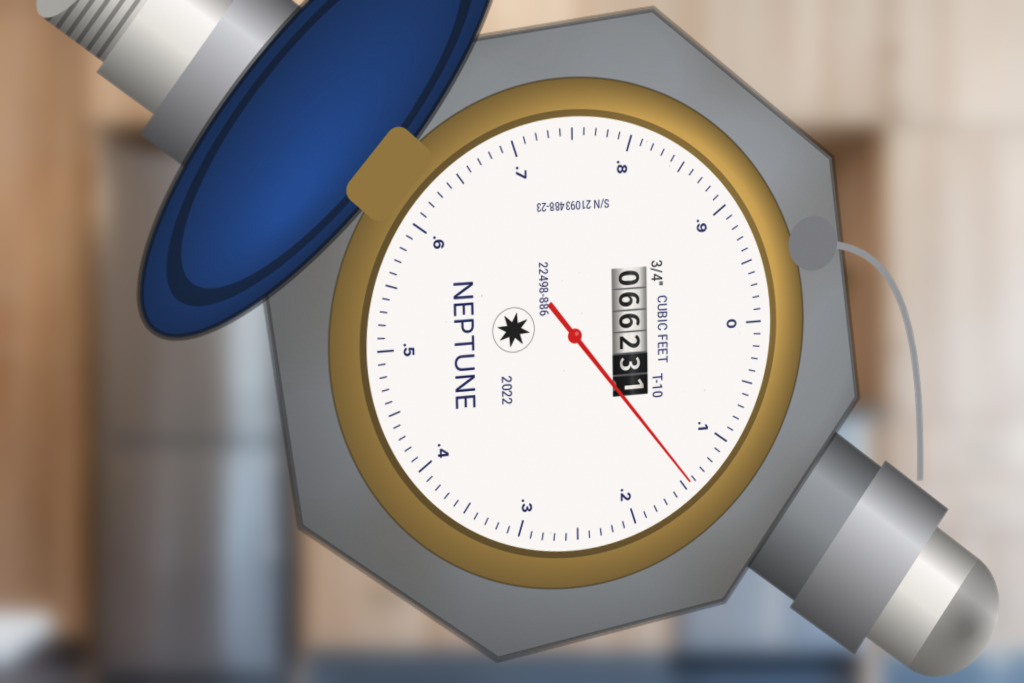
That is 66231.14 ft³
